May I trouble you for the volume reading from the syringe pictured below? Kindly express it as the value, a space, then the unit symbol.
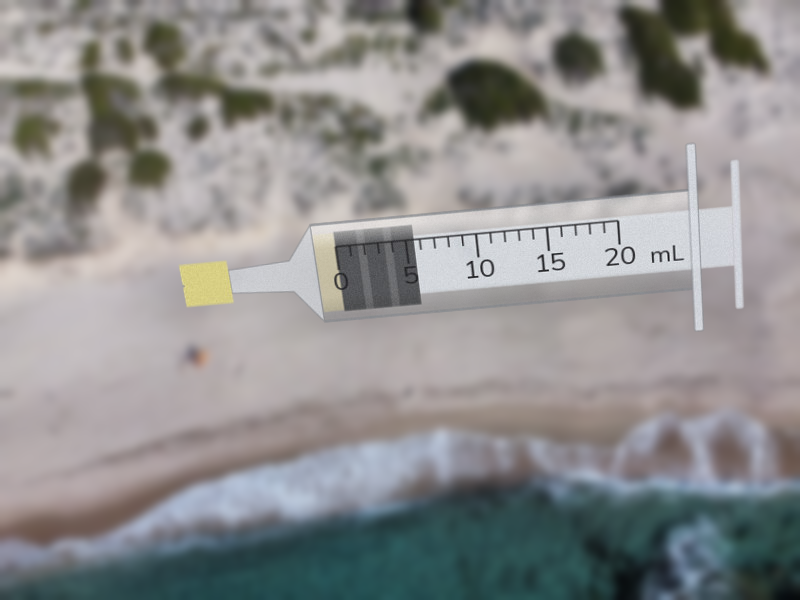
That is 0 mL
